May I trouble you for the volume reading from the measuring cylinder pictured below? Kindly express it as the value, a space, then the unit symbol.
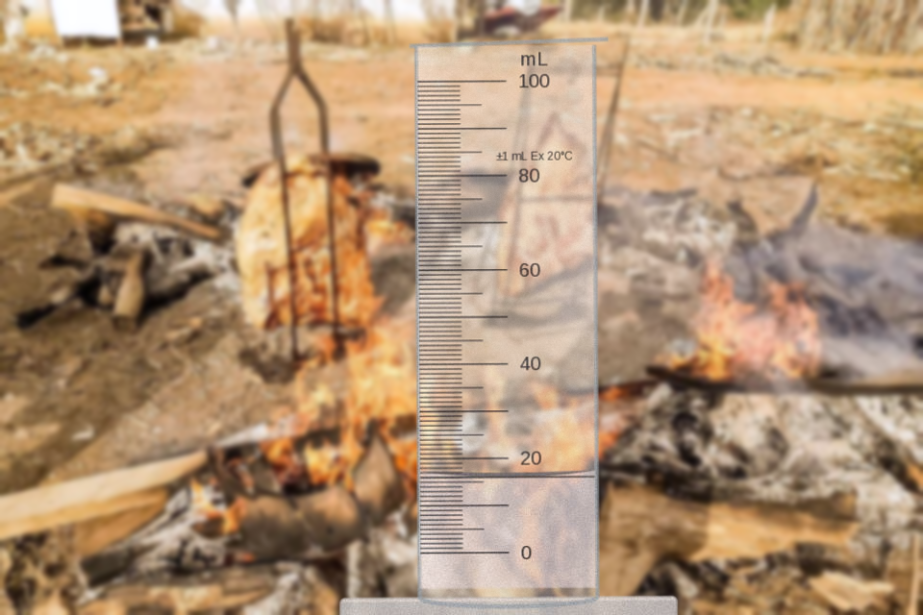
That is 16 mL
